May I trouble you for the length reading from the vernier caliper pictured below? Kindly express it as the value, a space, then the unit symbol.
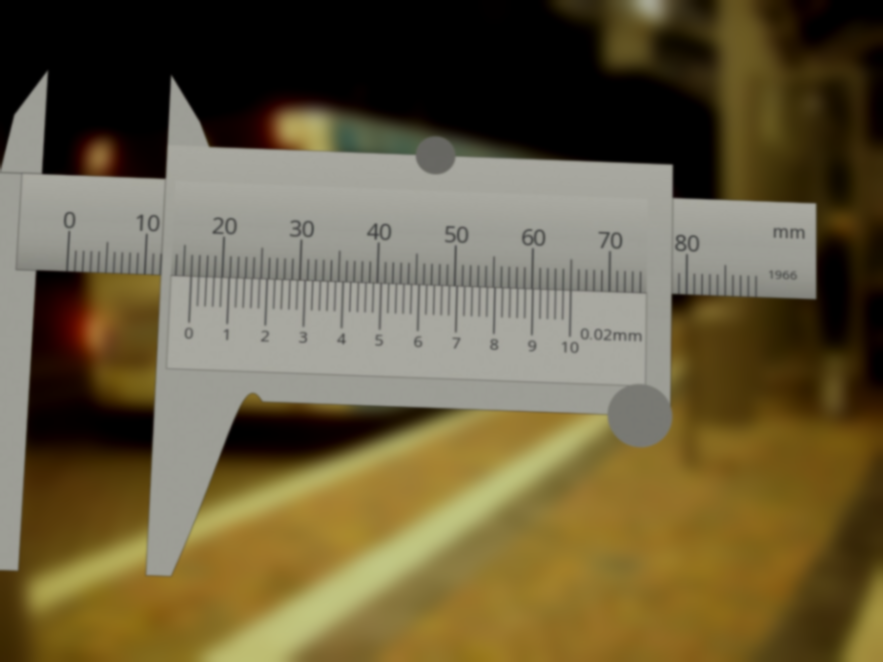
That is 16.0 mm
